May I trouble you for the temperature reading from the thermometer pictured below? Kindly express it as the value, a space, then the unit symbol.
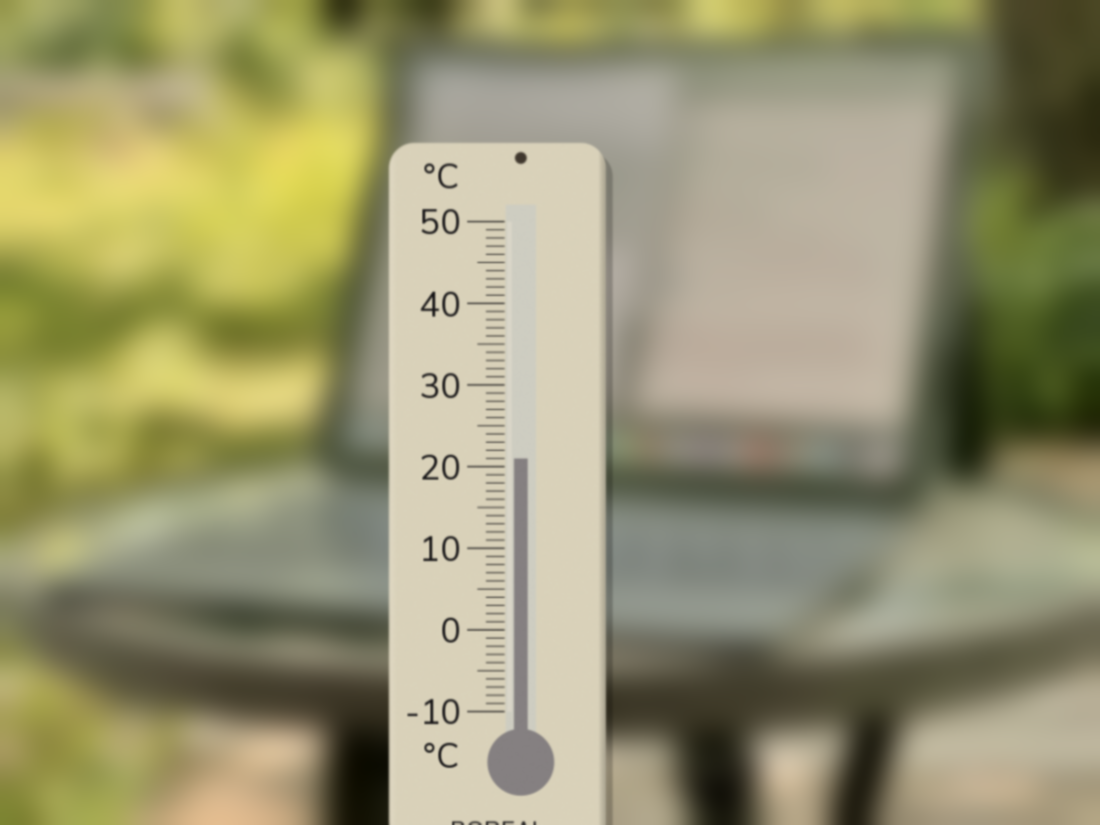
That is 21 °C
